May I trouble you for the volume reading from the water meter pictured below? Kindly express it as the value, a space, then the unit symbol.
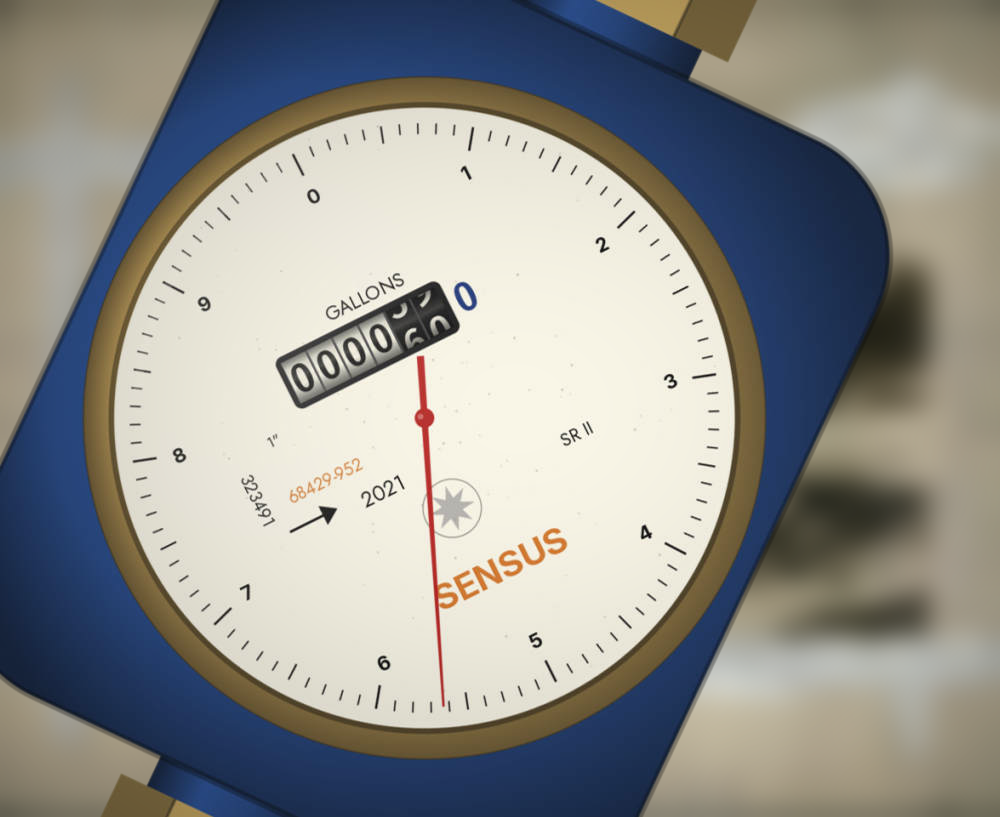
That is 595.6 gal
